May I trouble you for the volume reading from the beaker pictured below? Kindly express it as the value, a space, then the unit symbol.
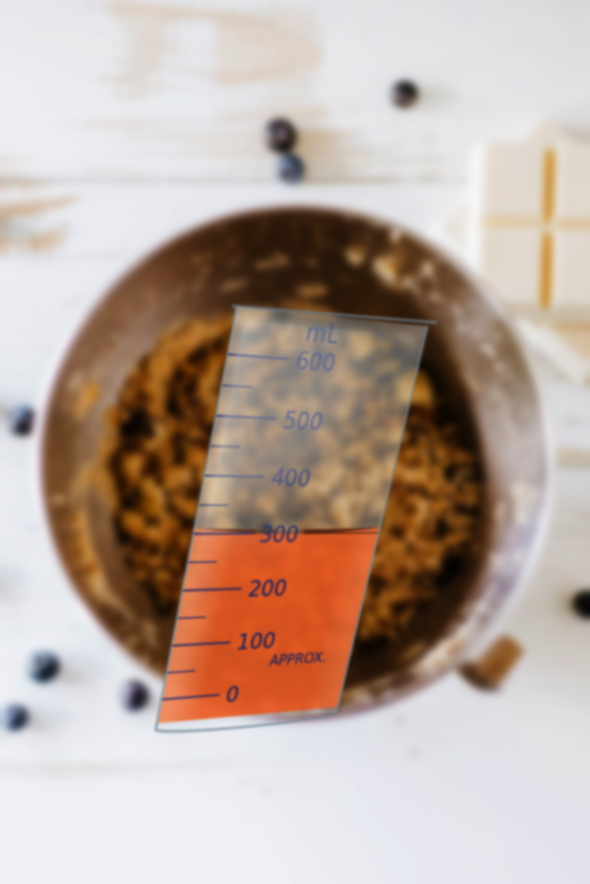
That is 300 mL
